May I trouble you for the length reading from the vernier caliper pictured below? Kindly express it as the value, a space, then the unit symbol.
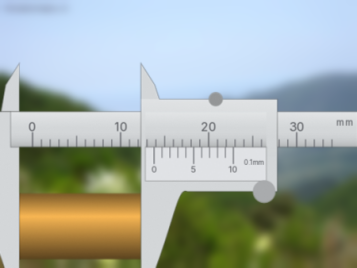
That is 13.8 mm
